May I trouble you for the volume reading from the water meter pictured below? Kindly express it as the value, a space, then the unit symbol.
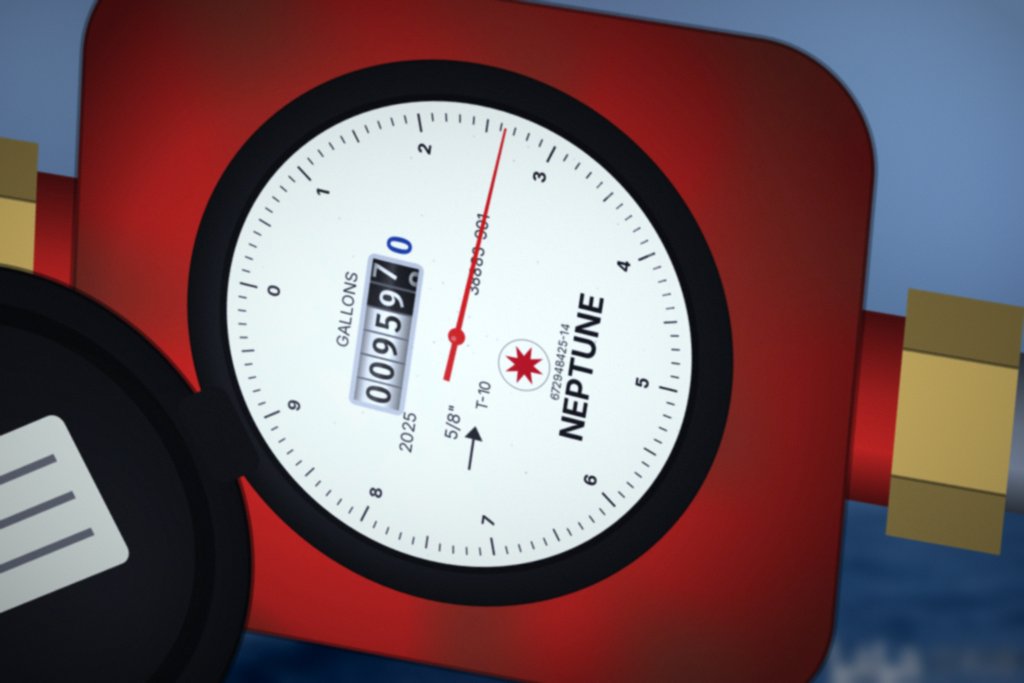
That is 95972.6 gal
